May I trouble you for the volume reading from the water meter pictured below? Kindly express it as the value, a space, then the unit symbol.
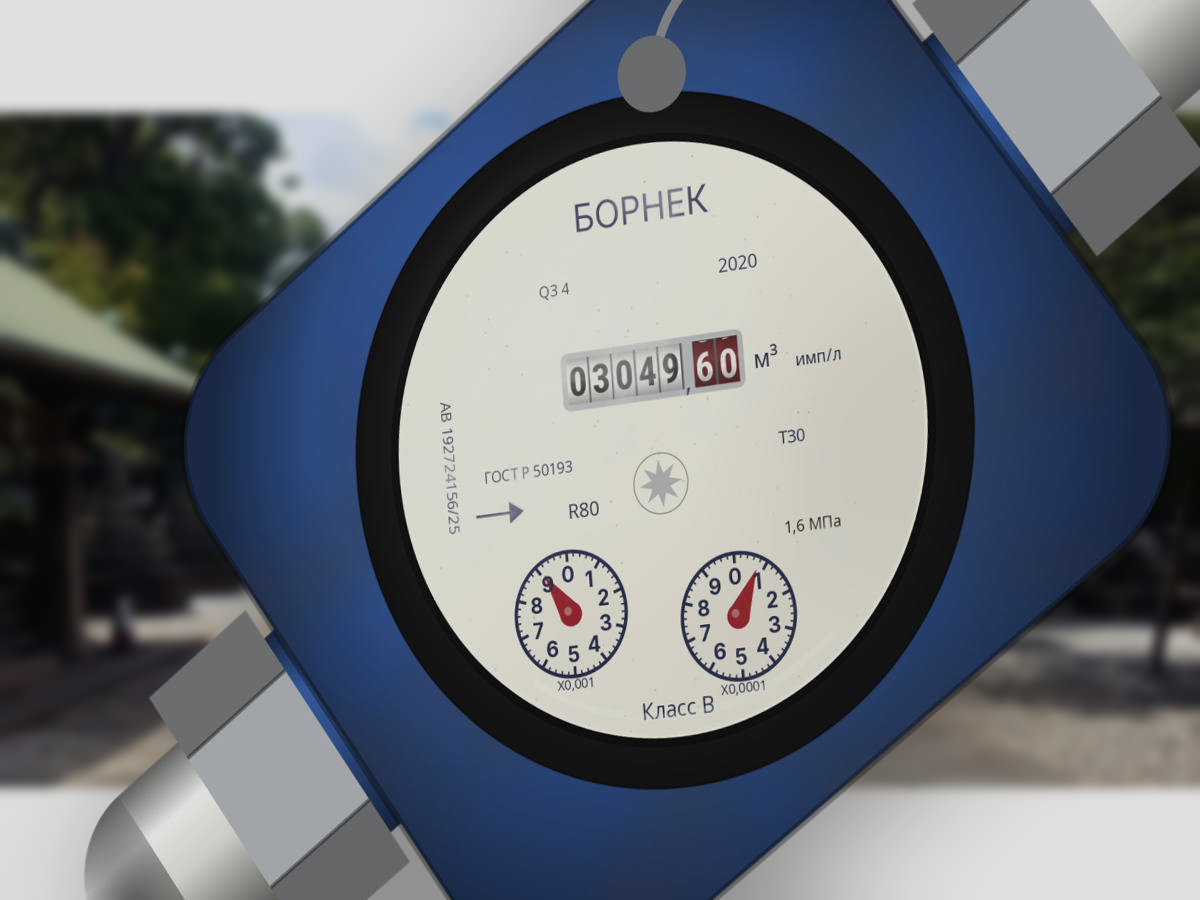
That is 3049.5990 m³
